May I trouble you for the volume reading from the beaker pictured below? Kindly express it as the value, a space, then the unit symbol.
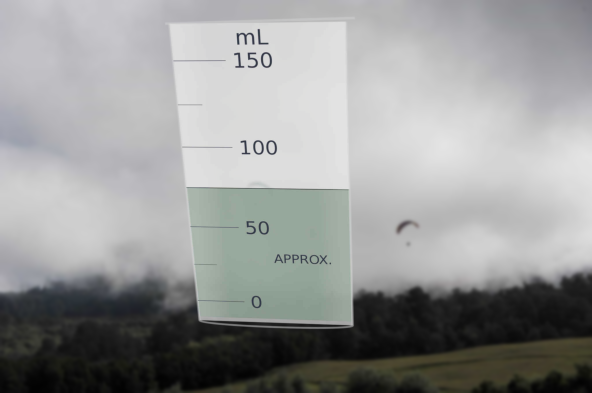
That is 75 mL
